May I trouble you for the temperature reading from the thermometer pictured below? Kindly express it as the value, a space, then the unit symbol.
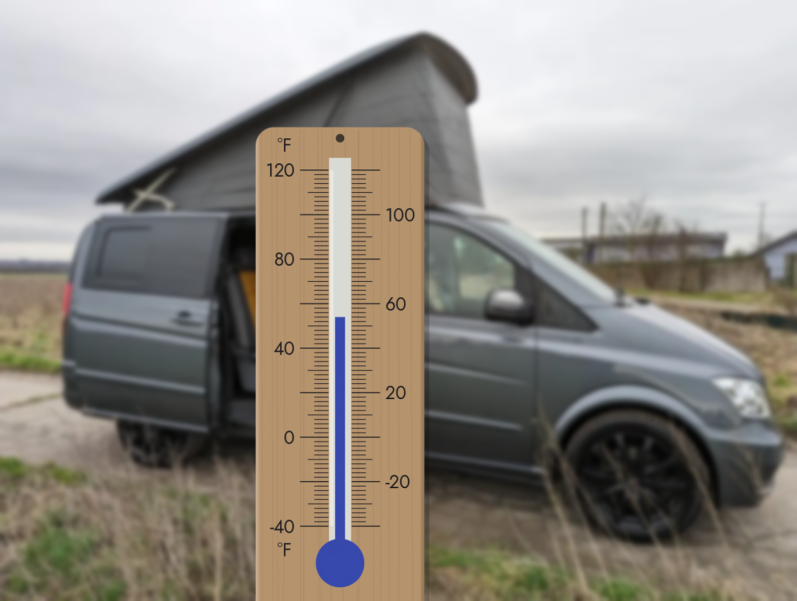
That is 54 °F
